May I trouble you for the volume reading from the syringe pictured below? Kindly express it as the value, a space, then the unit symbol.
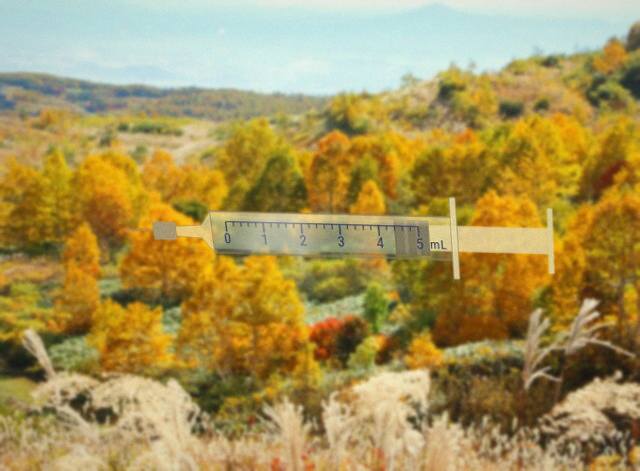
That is 4.4 mL
